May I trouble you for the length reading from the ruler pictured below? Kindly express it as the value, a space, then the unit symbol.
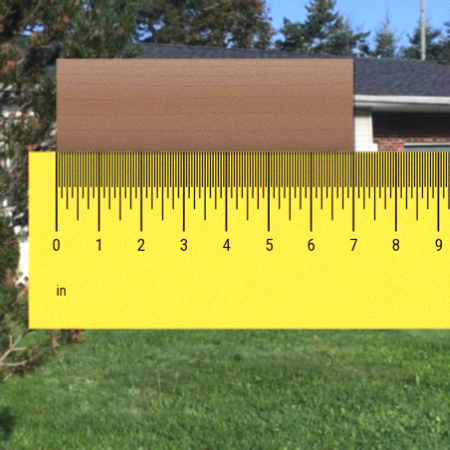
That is 7 in
